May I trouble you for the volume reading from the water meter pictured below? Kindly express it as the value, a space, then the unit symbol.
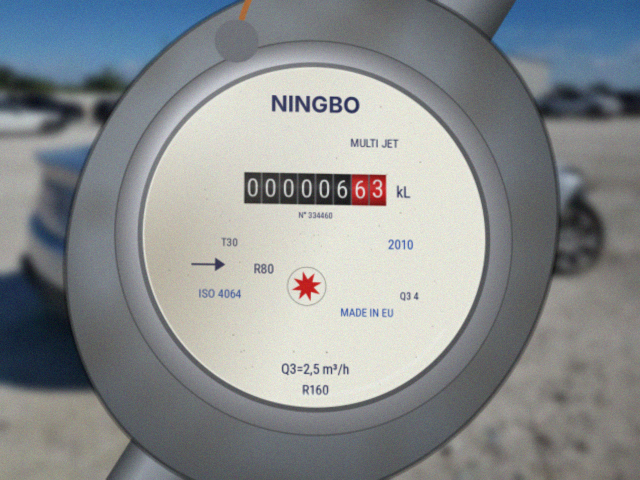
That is 6.63 kL
